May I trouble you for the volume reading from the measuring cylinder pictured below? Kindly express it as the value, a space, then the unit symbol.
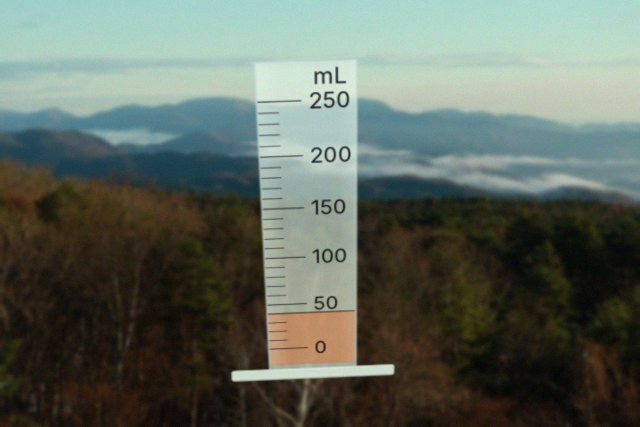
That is 40 mL
